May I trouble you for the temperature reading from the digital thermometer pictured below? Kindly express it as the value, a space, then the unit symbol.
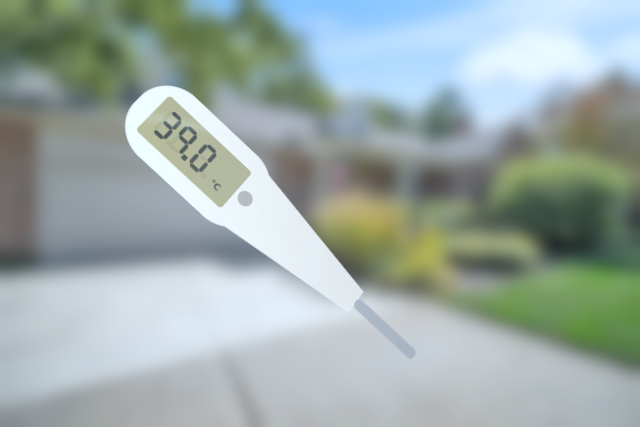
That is 39.0 °C
